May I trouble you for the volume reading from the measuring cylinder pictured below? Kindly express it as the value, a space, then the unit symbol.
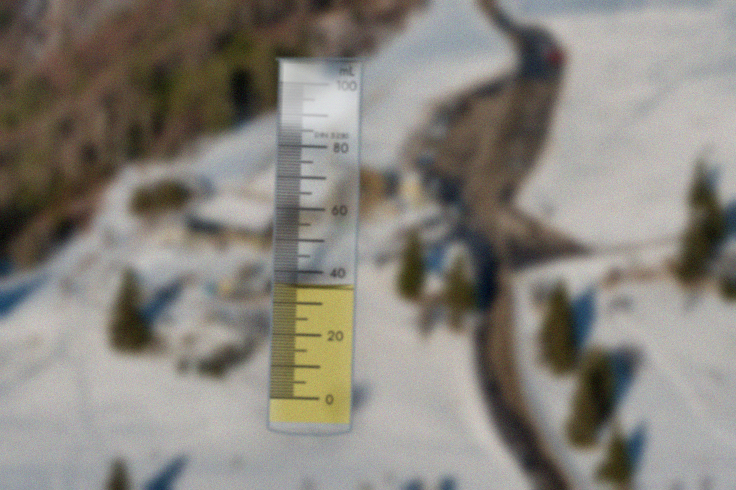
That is 35 mL
